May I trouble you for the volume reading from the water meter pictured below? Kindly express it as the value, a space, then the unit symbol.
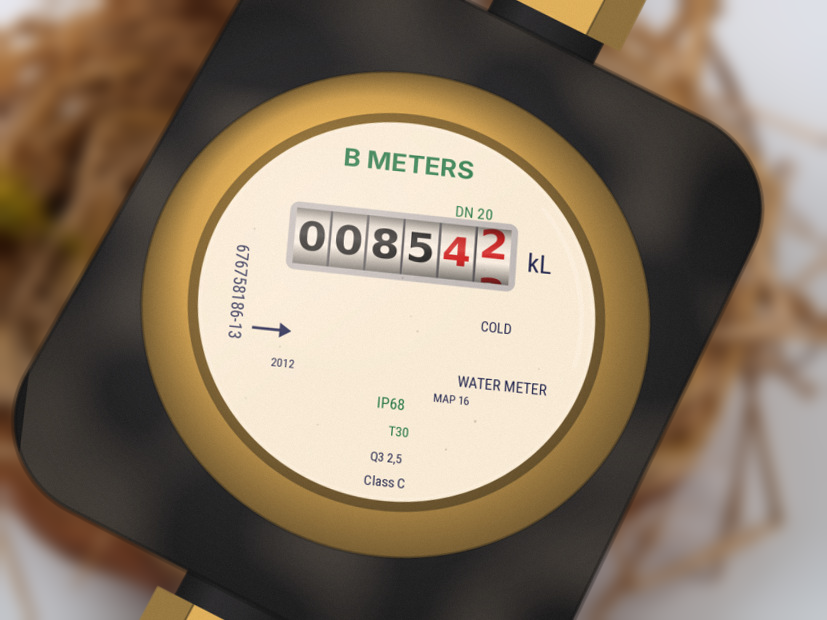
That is 85.42 kL
